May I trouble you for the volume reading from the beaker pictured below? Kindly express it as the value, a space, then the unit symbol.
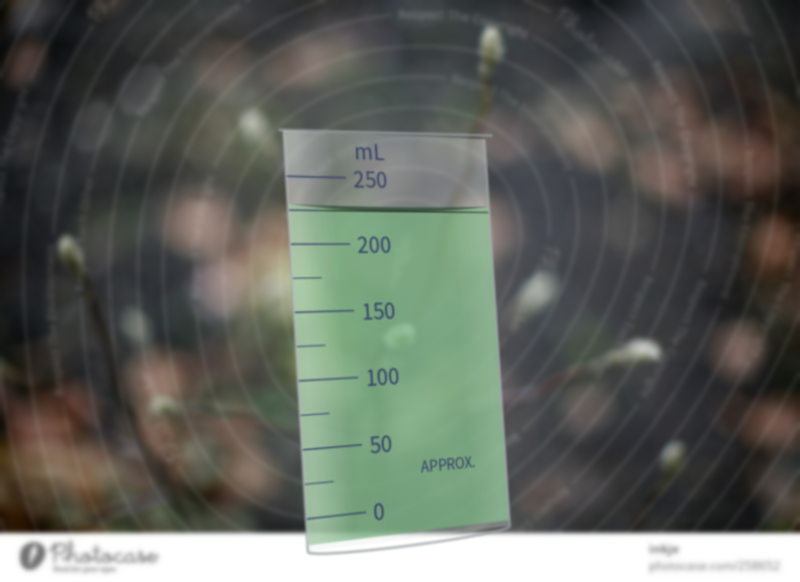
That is 225 mL
